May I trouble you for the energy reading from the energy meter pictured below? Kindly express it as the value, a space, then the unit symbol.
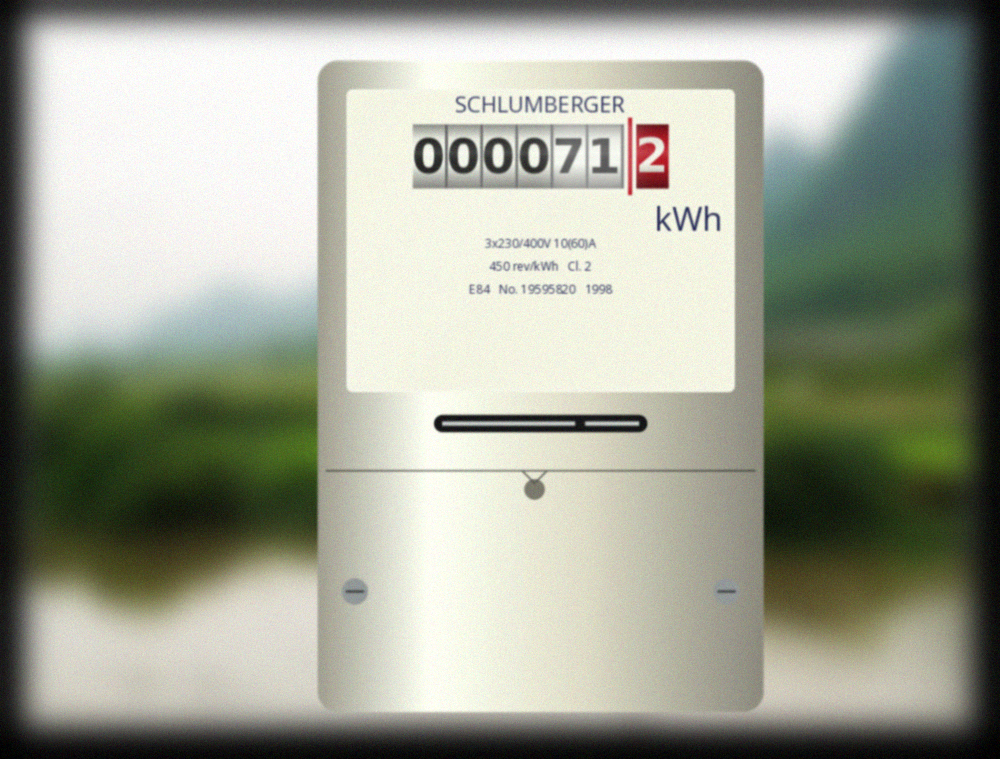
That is 71.2 kWh
